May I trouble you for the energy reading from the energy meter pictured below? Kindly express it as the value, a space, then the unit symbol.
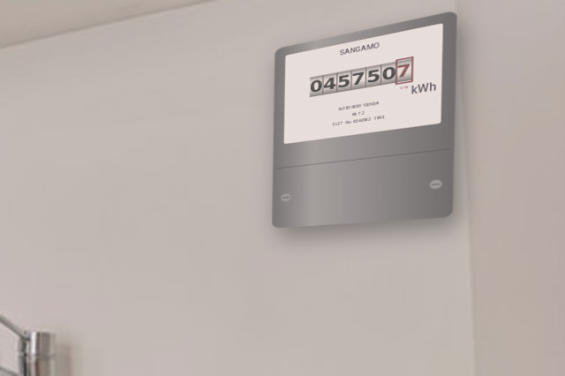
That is 45750.7 kWh
